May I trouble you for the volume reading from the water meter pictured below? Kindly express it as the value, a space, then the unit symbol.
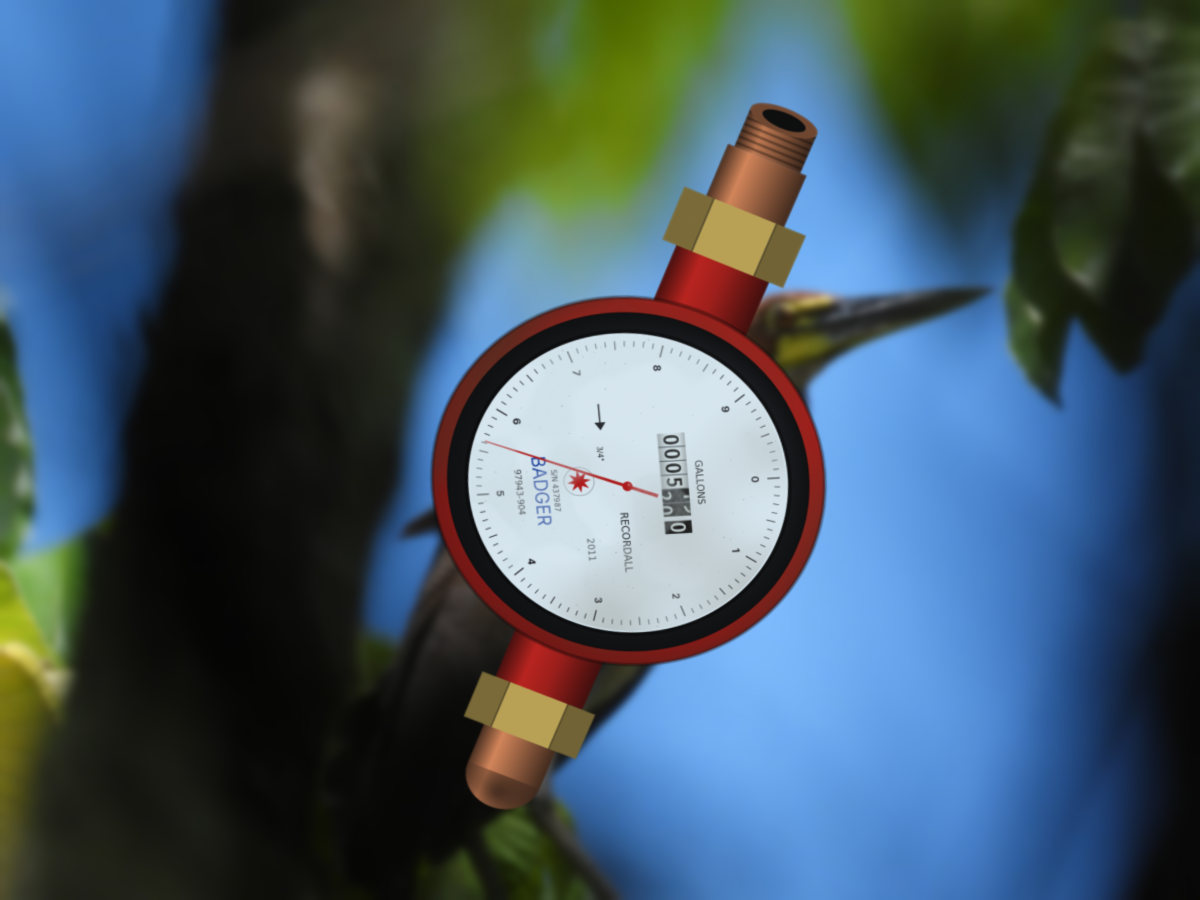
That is 5195.6 gal
